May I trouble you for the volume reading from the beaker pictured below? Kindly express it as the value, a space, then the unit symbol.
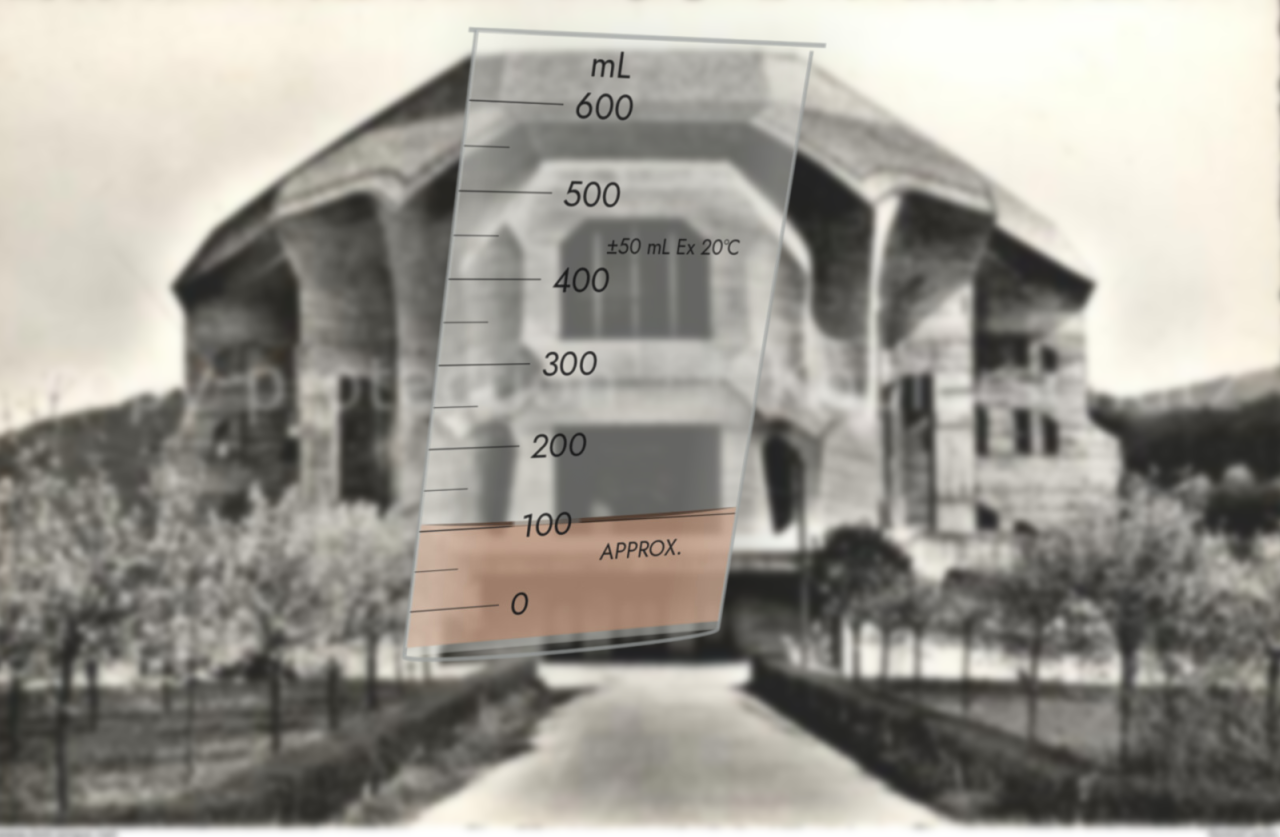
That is 100 mL
